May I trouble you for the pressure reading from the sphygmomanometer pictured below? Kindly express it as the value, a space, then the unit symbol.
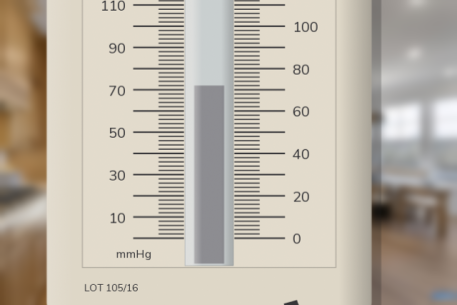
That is 72 mmHg
